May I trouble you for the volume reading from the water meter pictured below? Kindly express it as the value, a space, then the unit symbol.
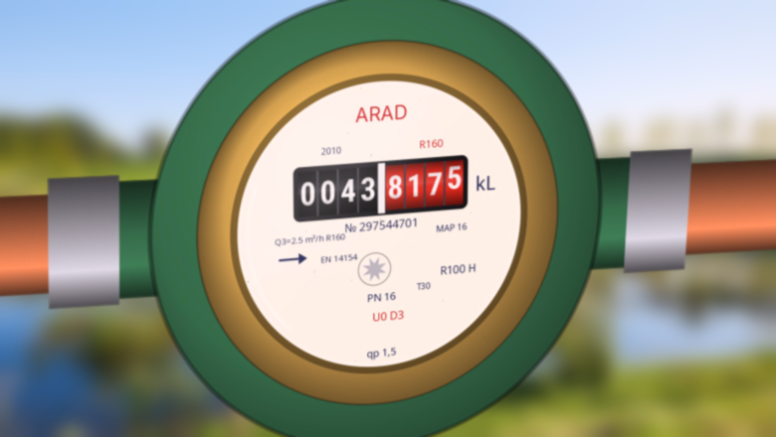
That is 43.8175 kL
